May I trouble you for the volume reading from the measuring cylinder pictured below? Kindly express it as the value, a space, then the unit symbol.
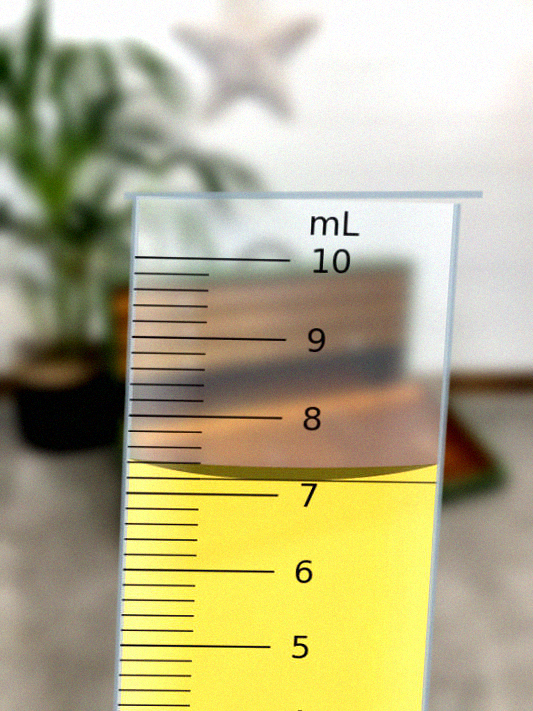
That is 7.2 mL
